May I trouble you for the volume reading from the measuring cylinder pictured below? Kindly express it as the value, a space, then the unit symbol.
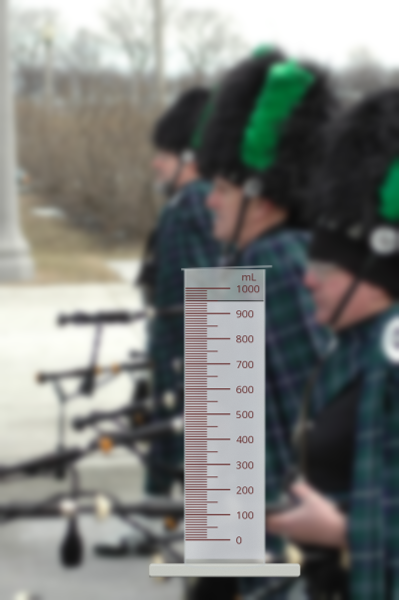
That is 950 mL
